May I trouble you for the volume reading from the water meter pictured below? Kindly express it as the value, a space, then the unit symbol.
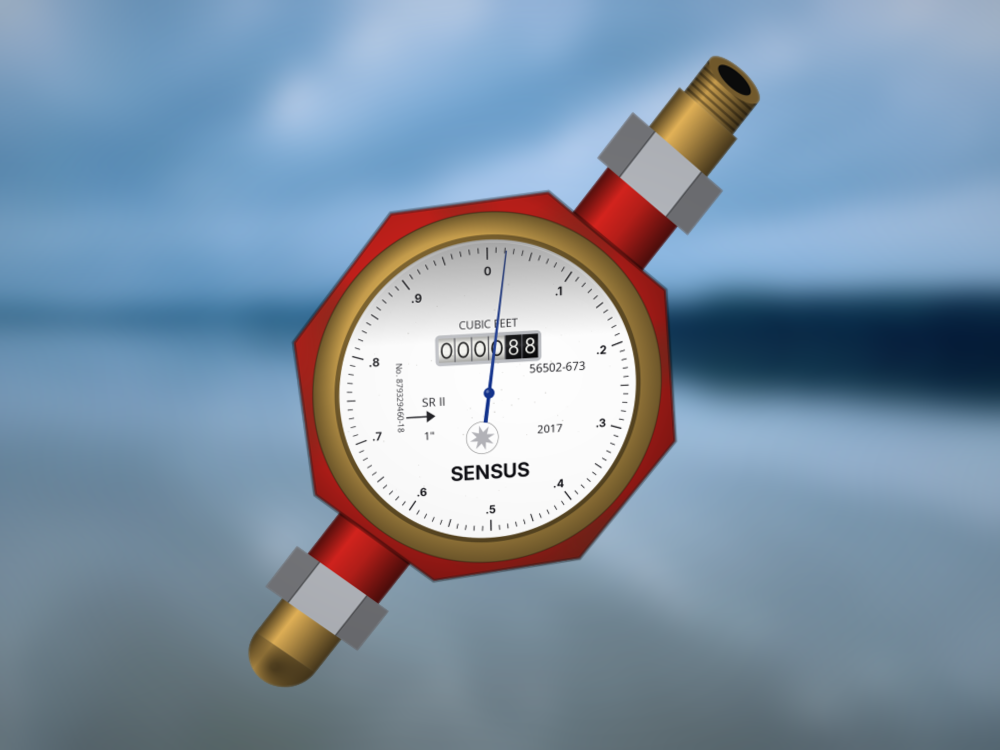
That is 88.02 ft³
